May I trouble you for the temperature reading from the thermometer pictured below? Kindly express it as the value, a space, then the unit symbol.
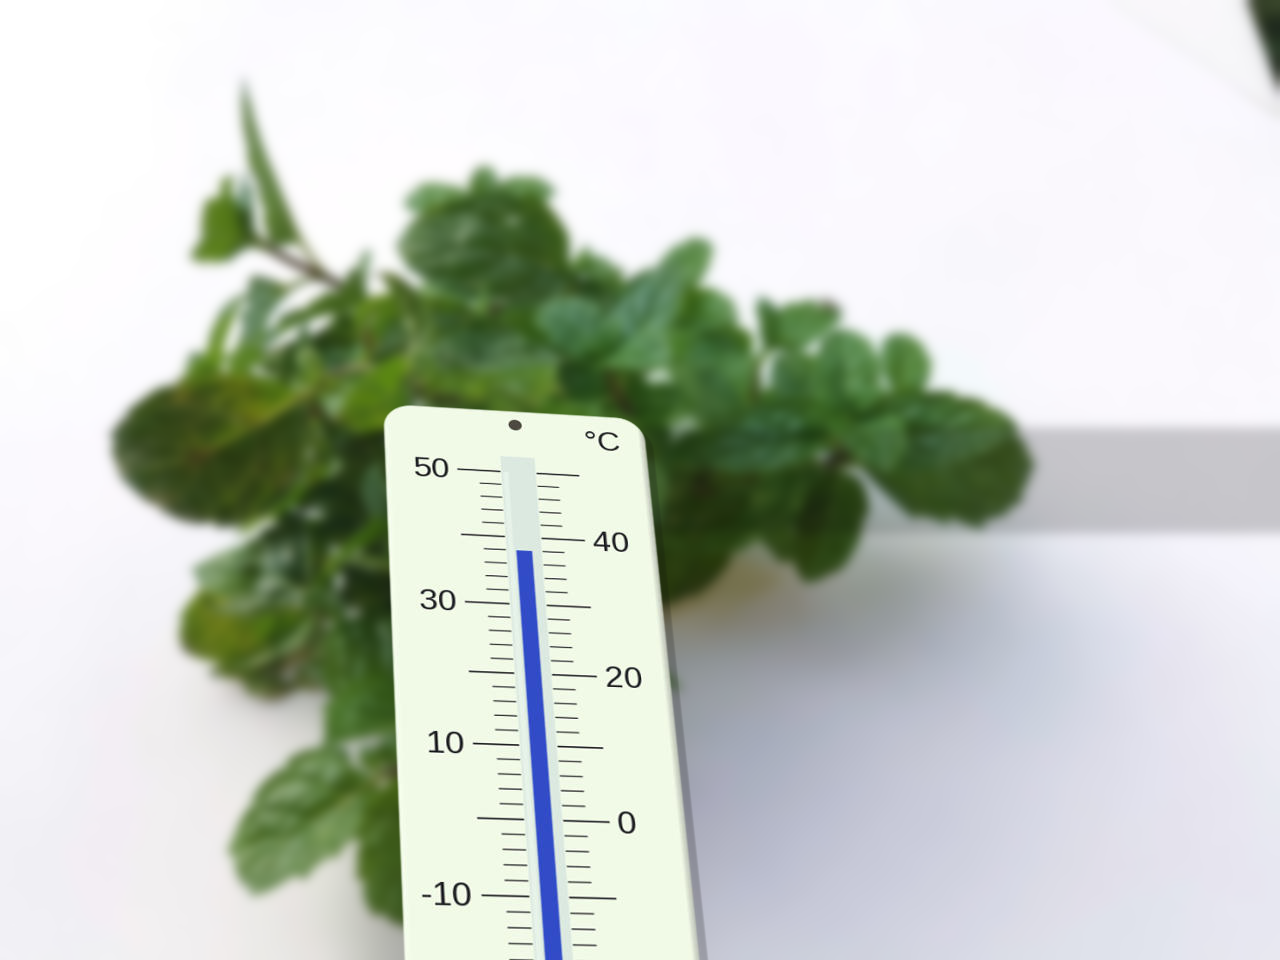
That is 38 °C
